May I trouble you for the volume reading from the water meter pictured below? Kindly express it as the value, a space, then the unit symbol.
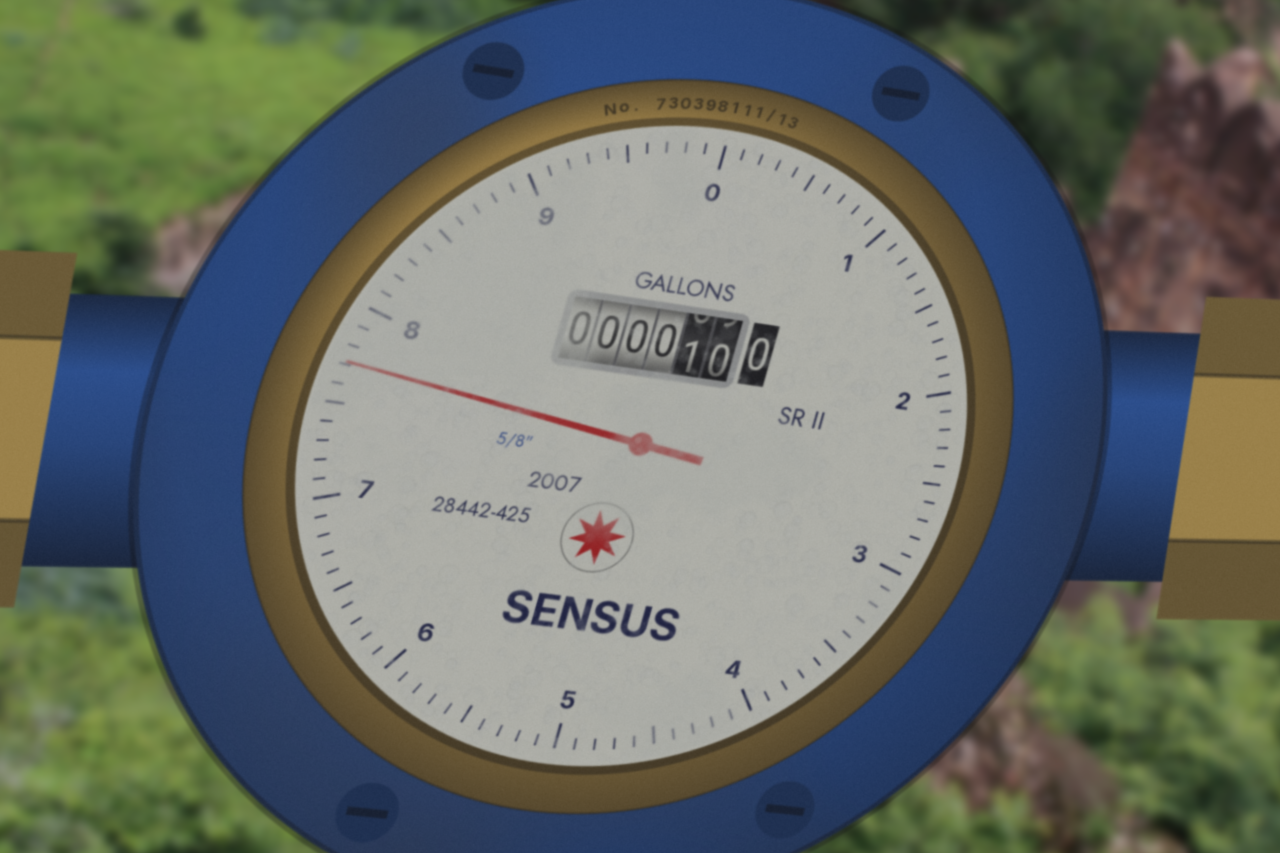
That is 97.7 gal
